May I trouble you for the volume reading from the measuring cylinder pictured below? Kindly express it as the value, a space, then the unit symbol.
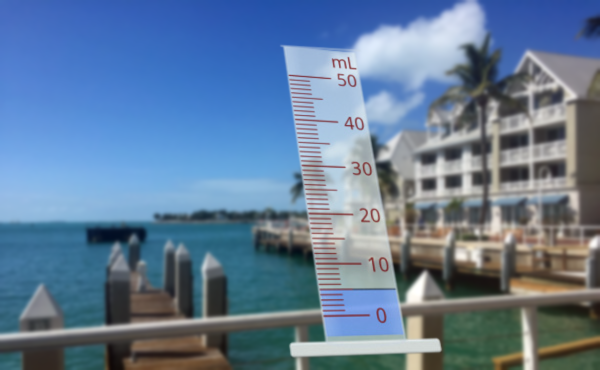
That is 5 mL
